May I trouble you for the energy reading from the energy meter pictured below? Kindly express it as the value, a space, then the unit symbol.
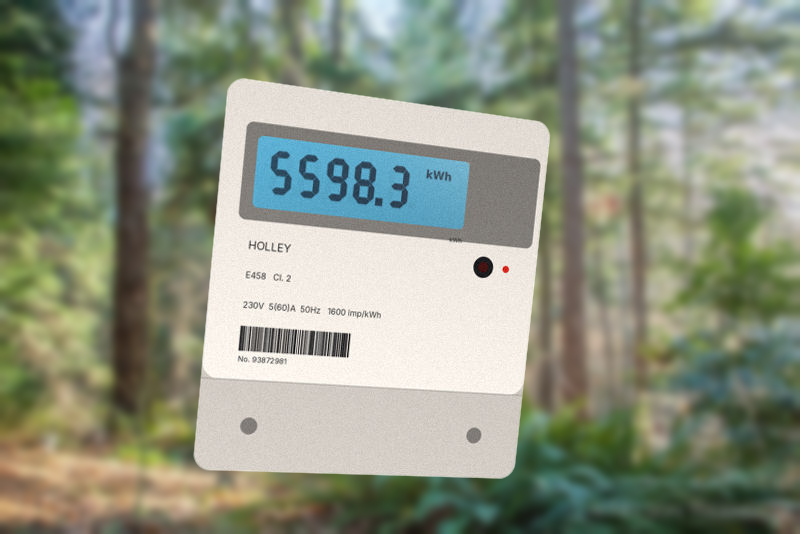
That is 5598.3 kWh
